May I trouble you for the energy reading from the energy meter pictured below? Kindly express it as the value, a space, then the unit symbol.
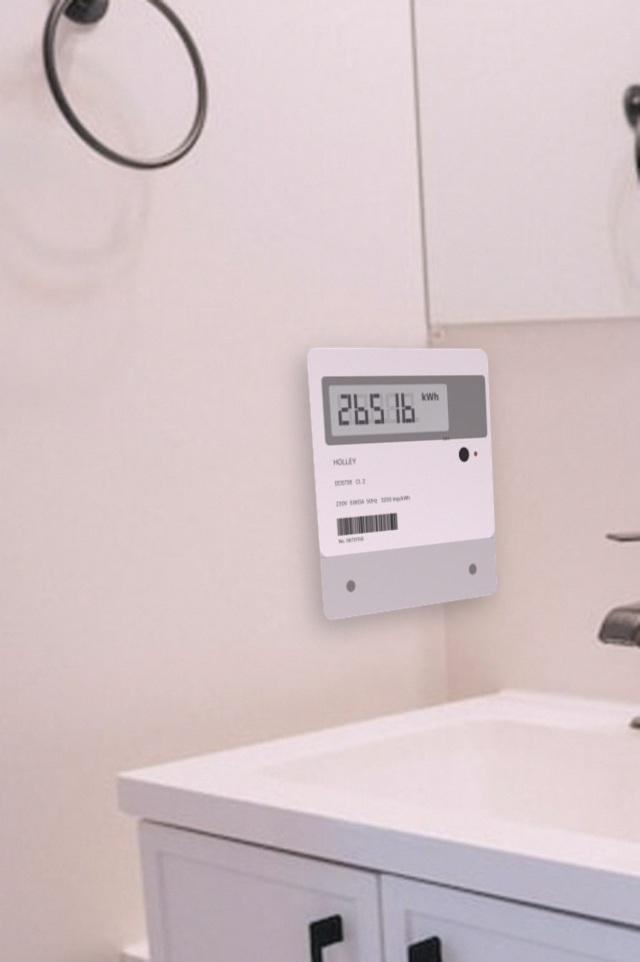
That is 26516 kWh
